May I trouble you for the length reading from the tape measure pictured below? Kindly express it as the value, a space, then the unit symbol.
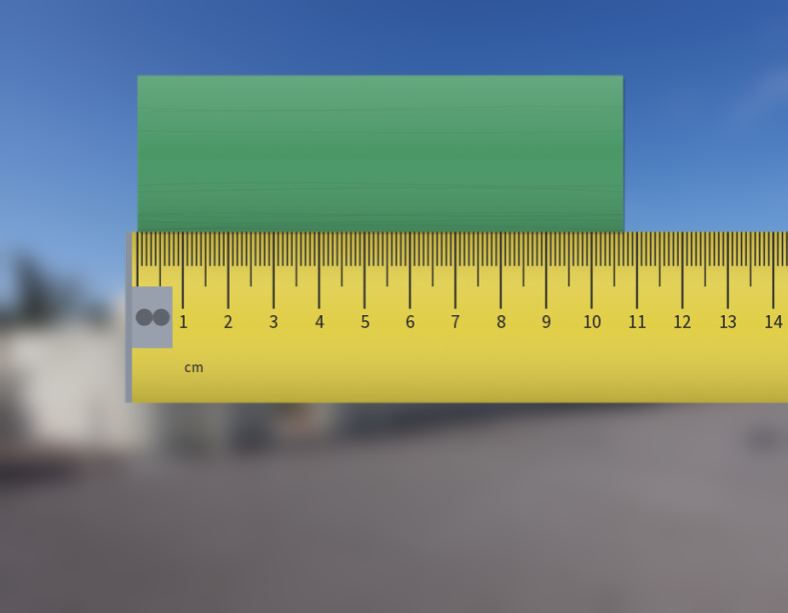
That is 10.7 cm
